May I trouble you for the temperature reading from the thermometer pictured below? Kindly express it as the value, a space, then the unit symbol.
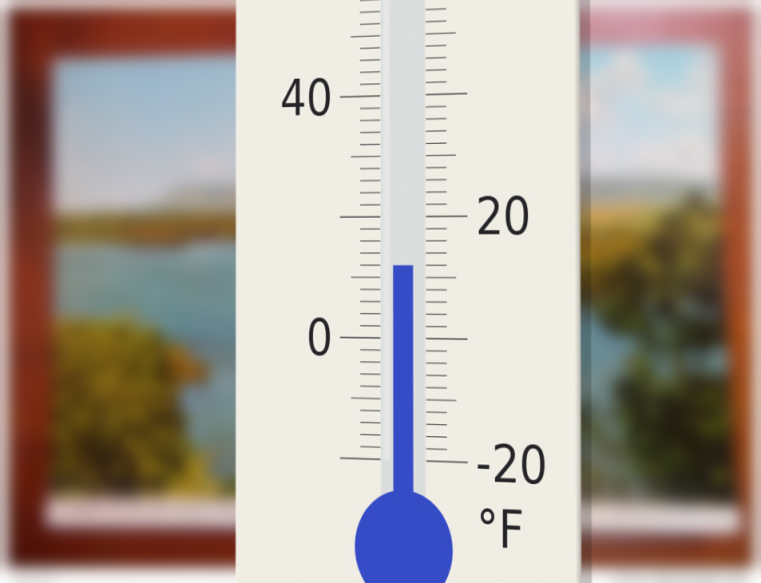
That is 12 °F
